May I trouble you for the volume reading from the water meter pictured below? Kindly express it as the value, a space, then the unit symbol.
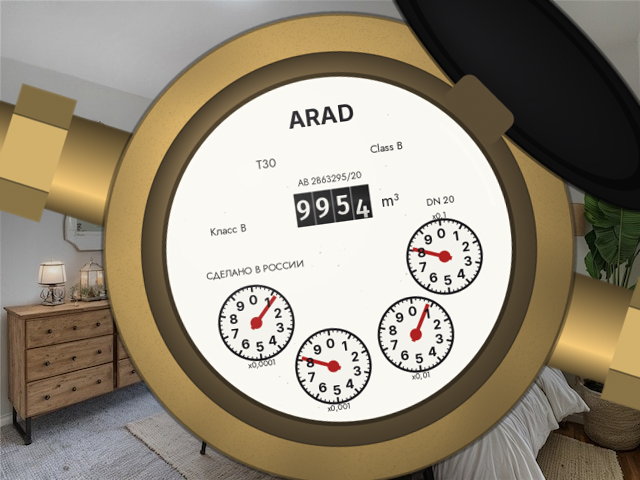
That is 9953.8081 m³
